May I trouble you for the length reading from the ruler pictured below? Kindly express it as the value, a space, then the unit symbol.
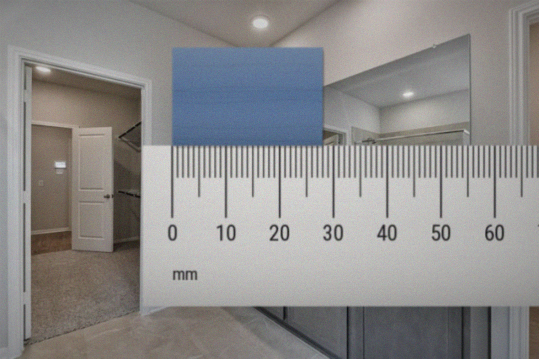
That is 28 mm
